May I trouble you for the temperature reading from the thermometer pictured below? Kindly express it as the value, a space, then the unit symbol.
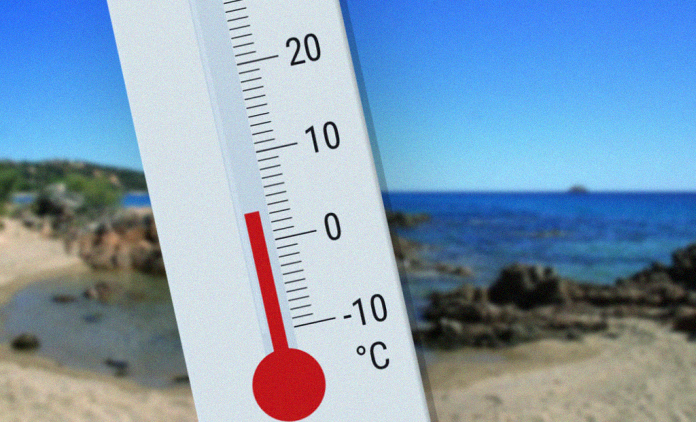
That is 3.5 °C
